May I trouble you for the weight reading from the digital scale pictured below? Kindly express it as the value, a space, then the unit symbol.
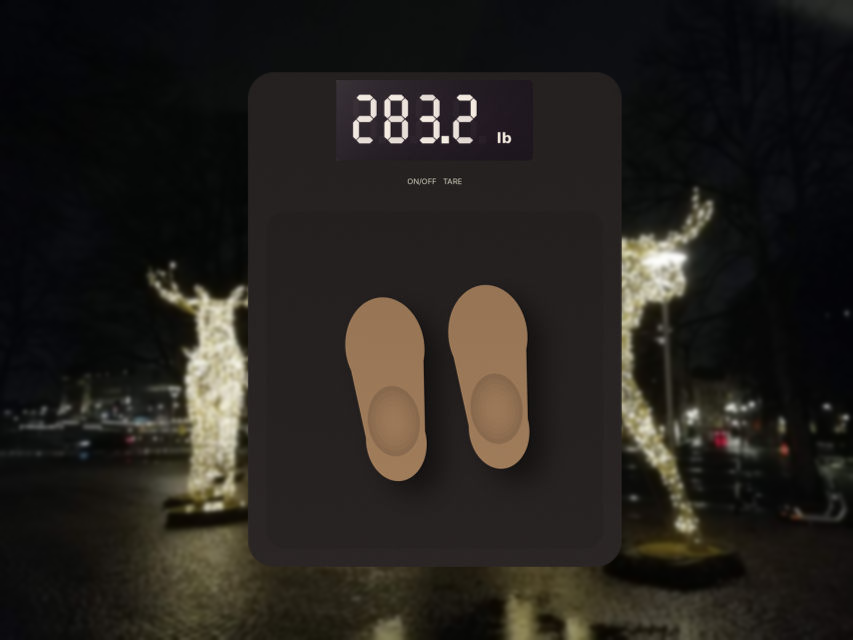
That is 283.2 lb
